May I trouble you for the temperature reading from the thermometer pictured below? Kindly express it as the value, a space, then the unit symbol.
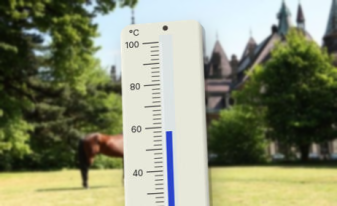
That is 58 °C
